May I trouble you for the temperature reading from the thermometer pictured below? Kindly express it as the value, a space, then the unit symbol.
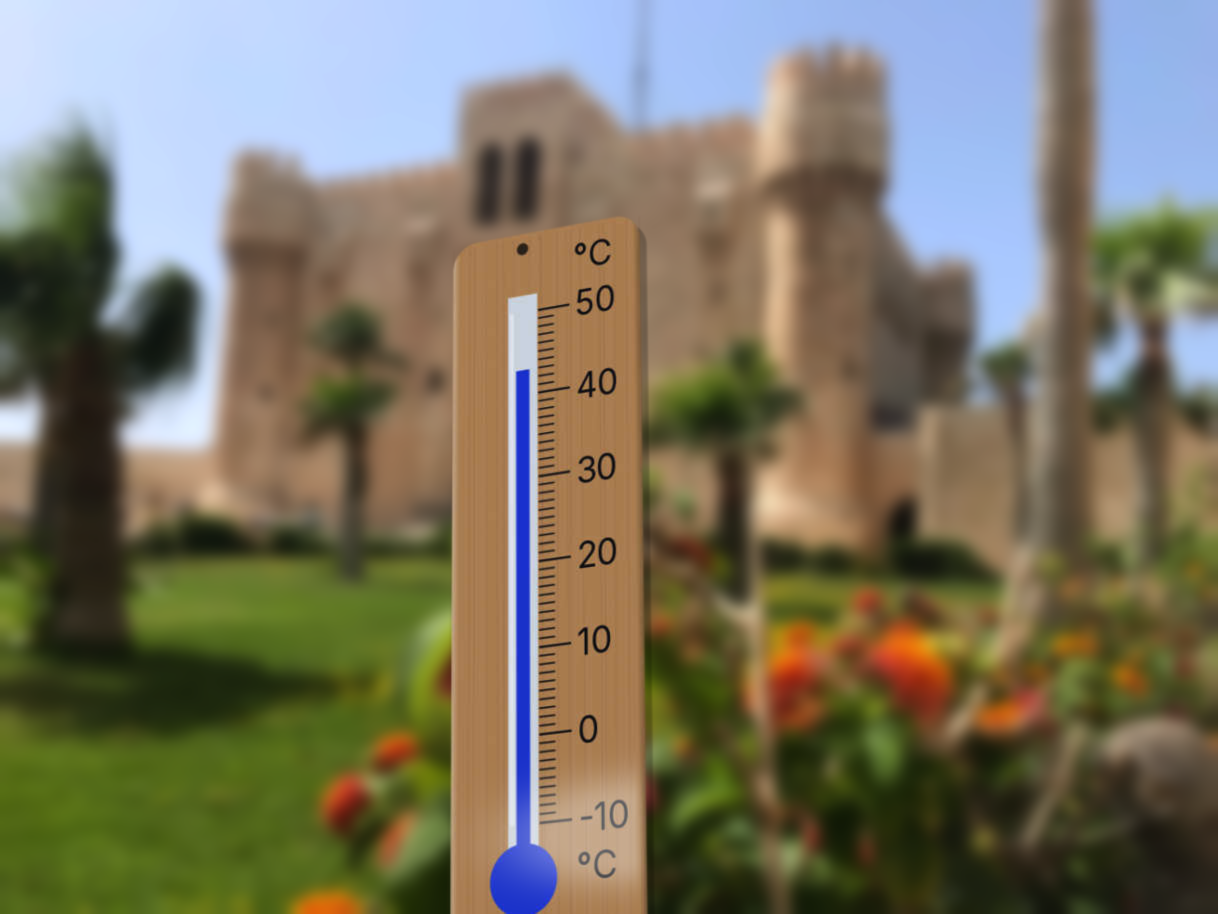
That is 43 °C
